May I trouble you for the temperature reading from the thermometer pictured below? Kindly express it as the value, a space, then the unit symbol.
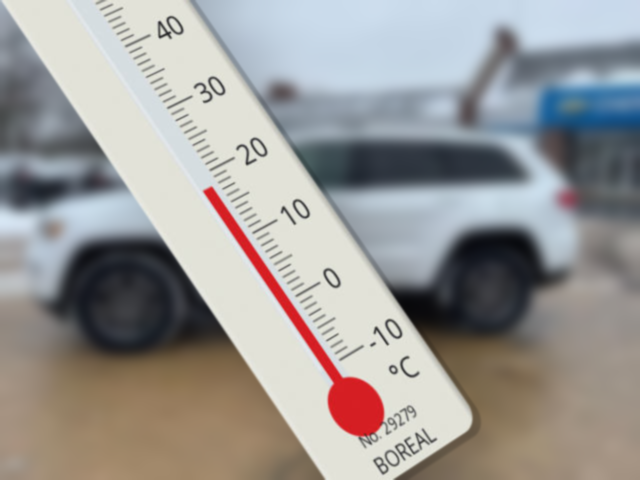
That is 18 °C
